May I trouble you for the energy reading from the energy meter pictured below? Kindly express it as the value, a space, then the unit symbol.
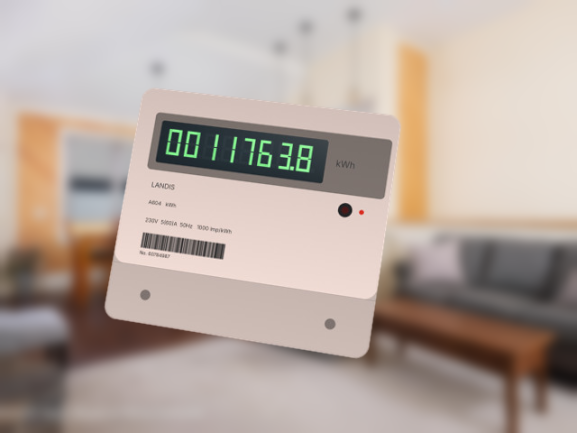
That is 11763.8 kWh
